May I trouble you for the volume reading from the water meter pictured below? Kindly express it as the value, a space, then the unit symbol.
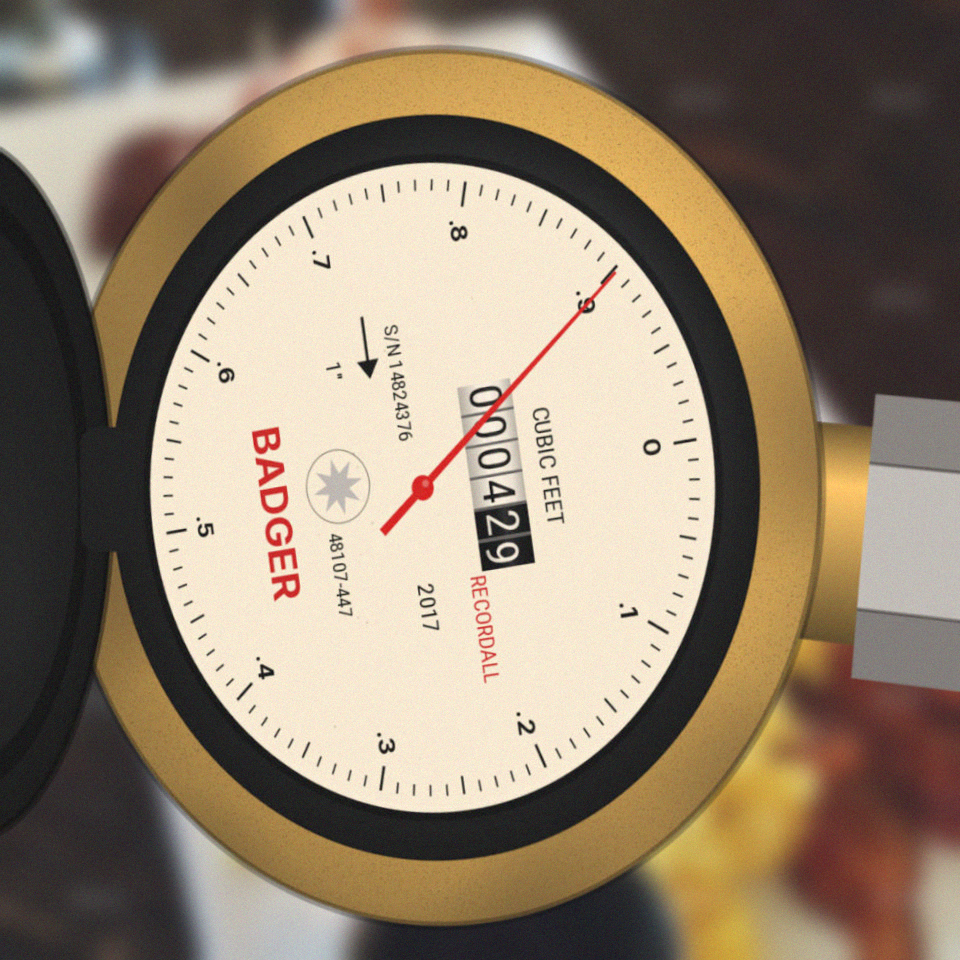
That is 428.90 ft³
